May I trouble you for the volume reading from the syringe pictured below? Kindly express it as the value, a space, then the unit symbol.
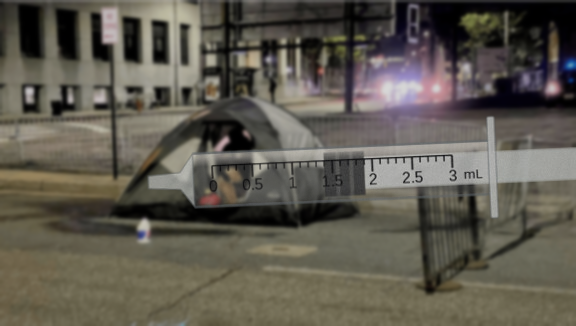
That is 1.4 mL
